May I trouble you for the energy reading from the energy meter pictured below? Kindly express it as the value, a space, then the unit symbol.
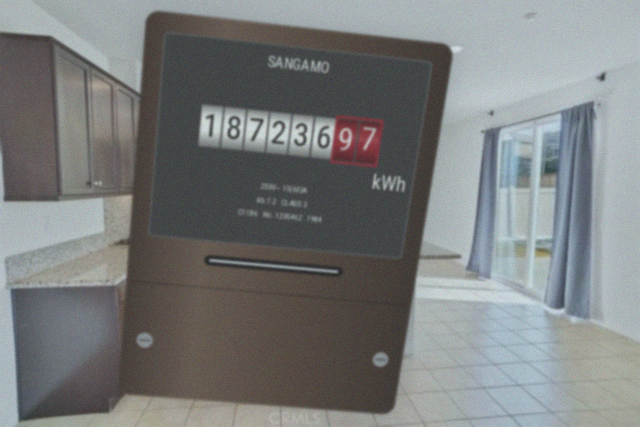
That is 187236.97 kWh
